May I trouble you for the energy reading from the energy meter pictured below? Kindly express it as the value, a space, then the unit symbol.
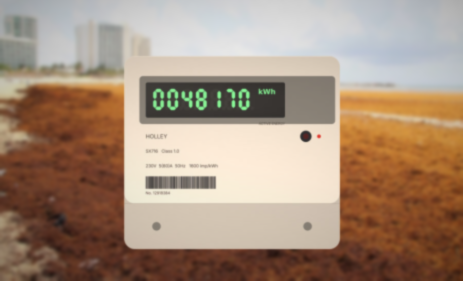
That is 48170 kWh
